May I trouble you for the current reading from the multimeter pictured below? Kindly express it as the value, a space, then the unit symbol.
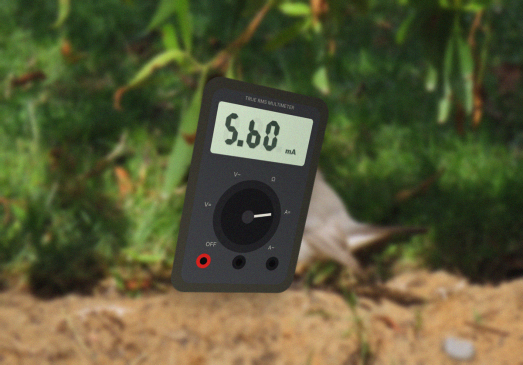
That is 5.60 mA
